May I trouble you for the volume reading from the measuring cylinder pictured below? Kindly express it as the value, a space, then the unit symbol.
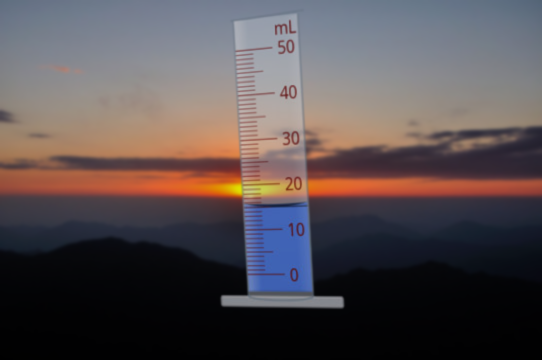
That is 15 mL
